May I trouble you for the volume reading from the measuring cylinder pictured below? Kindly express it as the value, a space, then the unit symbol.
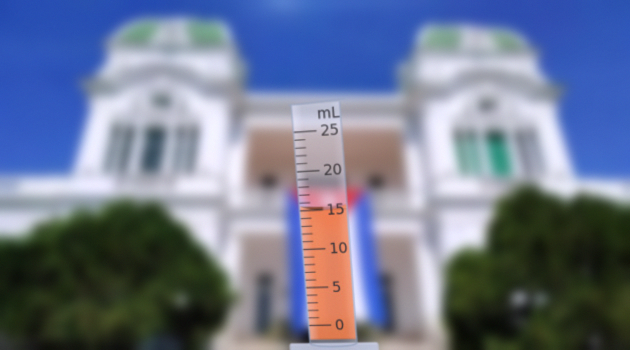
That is 15 mL
